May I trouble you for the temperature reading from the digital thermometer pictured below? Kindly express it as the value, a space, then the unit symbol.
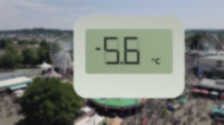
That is -5.6 °C
